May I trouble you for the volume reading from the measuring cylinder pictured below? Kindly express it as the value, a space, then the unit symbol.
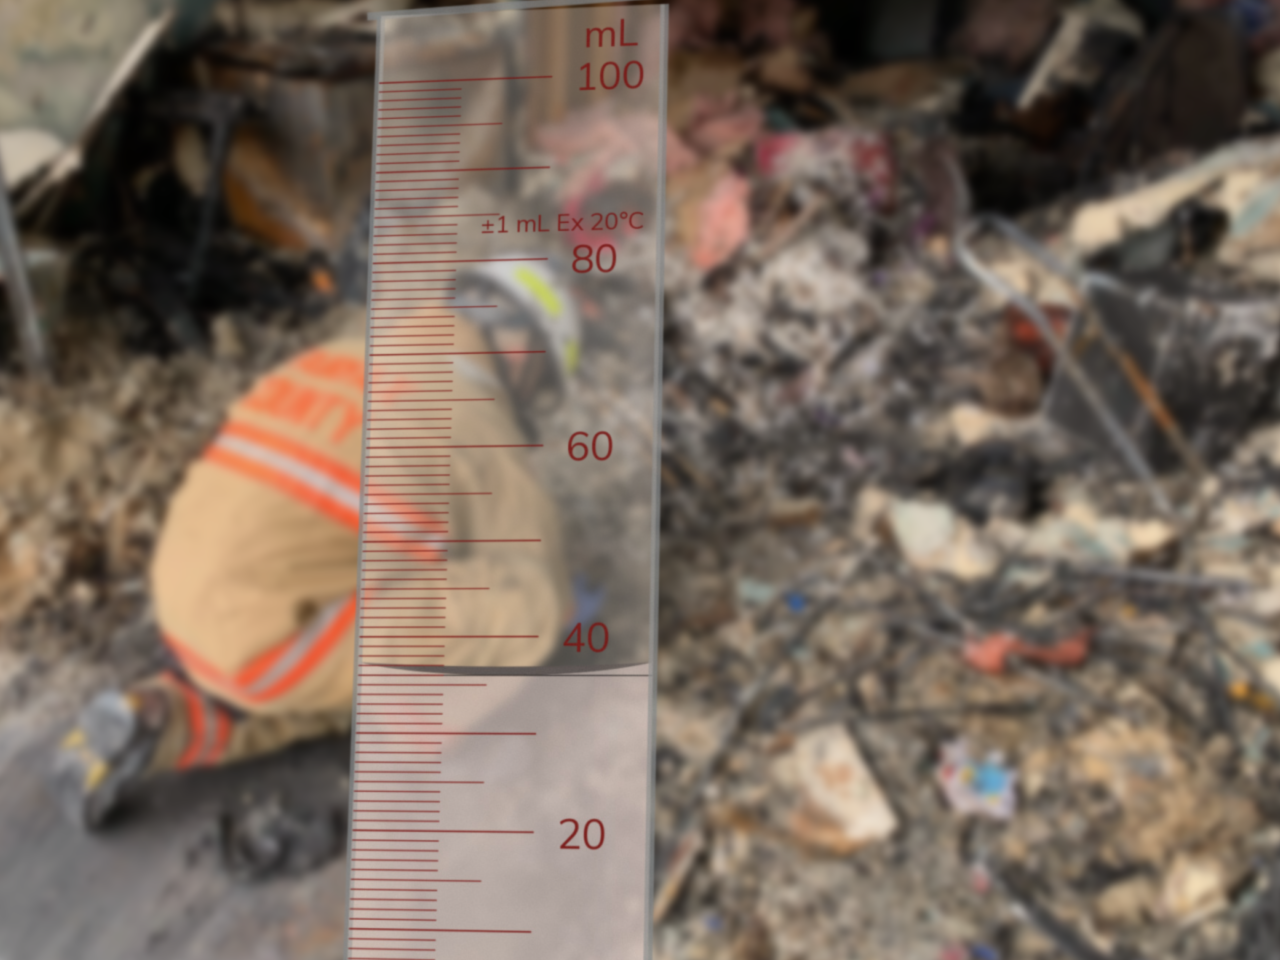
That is 36 mL
